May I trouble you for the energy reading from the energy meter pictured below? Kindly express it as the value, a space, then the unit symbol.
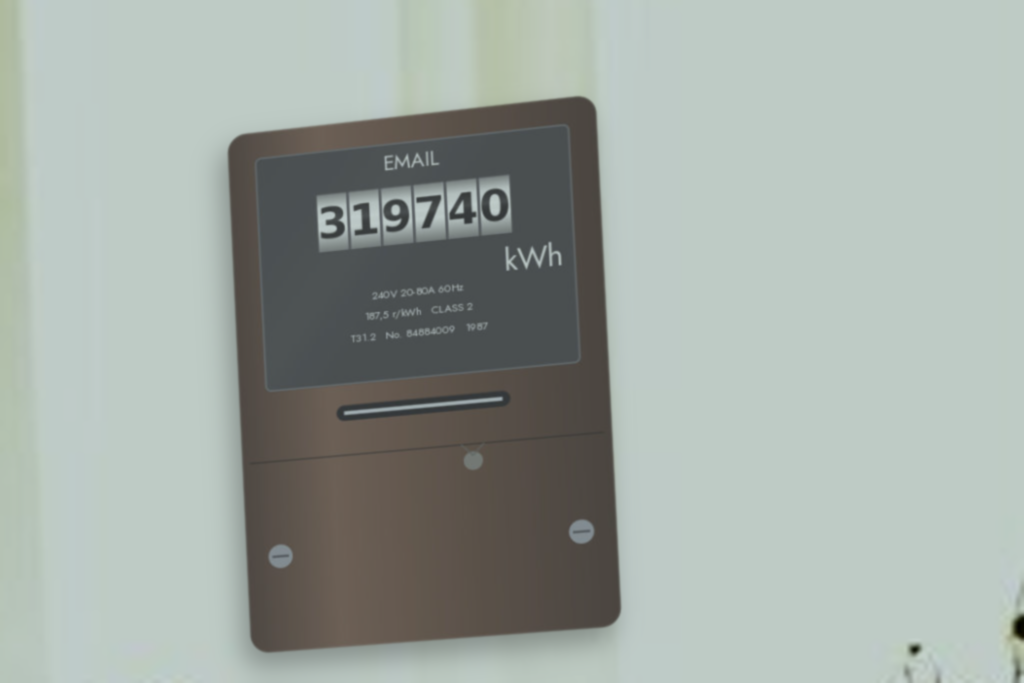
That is 319740 kWh
